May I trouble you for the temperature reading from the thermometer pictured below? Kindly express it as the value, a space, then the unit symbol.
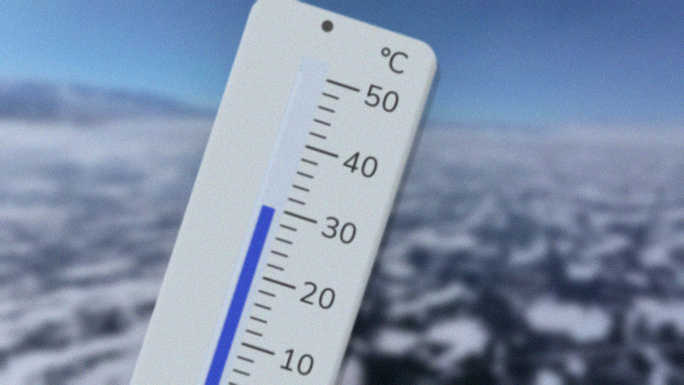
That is 30 °C
